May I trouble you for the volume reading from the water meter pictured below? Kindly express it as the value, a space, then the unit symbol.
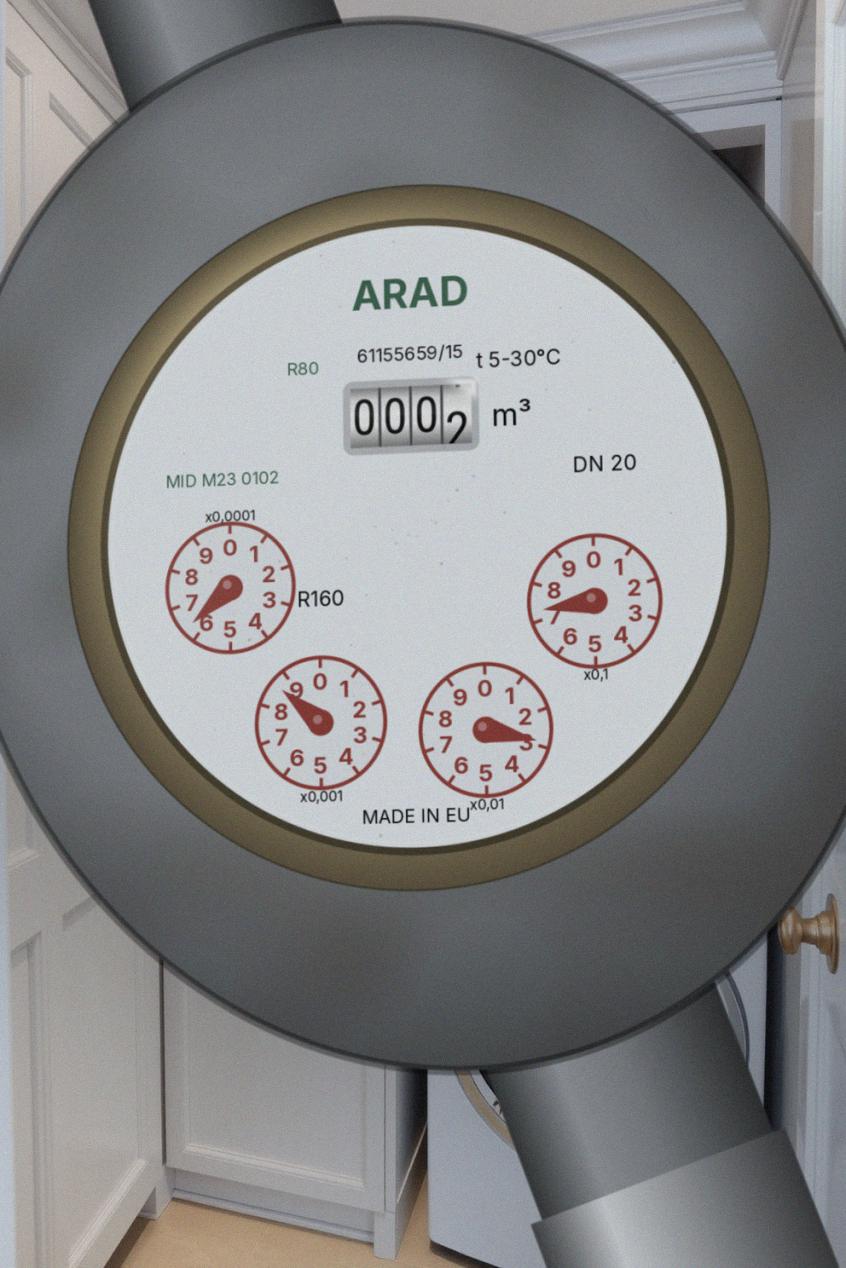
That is 1.7286 m³
